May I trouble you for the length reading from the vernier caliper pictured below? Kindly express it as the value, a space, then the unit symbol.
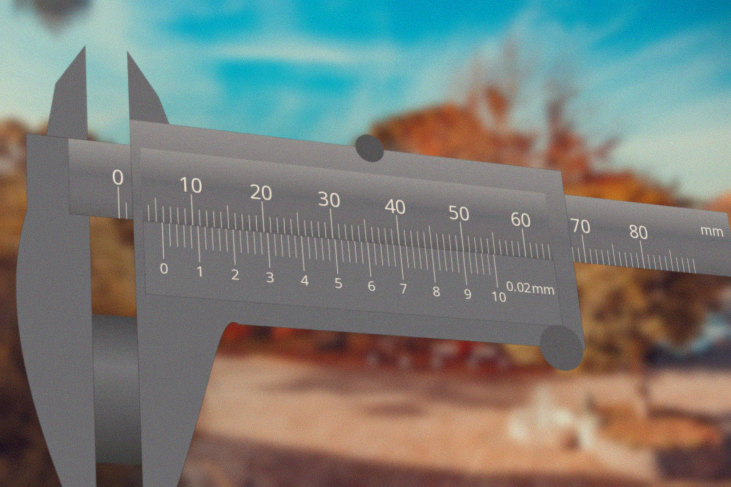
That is 5.8 mm
